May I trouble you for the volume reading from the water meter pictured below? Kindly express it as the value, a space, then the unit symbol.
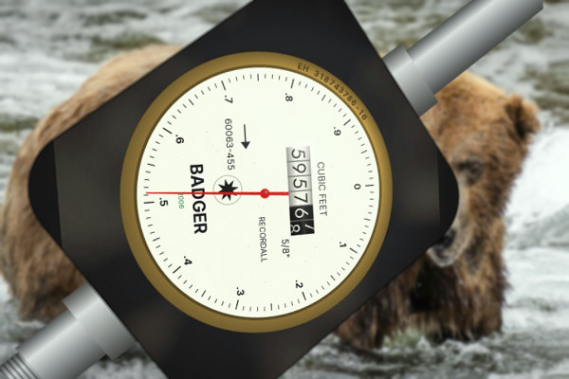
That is 595767.51 ft³
